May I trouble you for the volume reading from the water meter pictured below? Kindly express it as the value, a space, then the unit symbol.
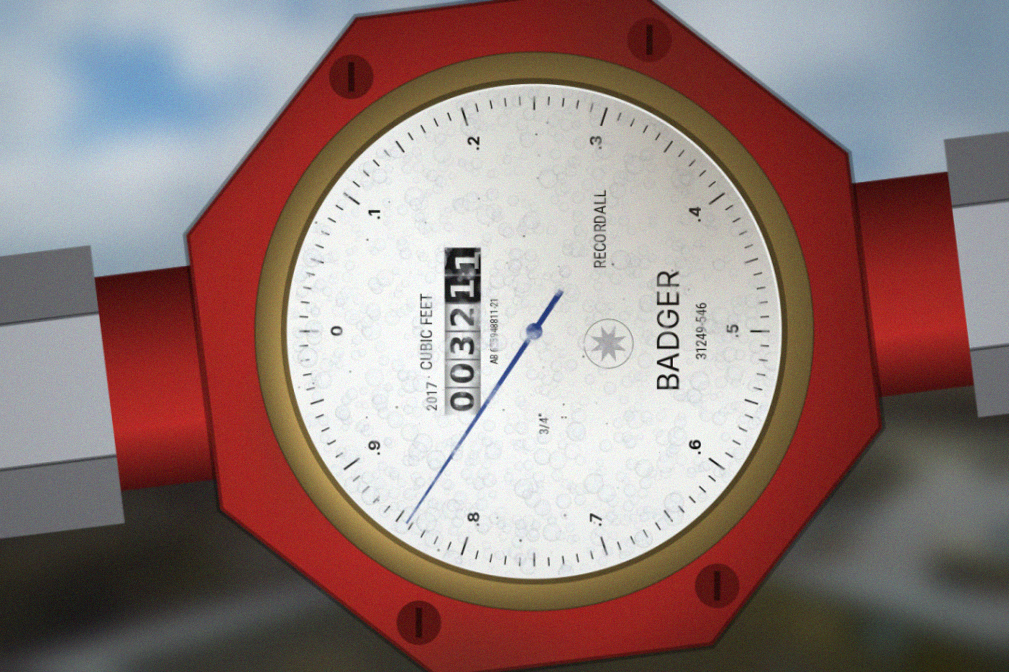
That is 3210.84 ft³
